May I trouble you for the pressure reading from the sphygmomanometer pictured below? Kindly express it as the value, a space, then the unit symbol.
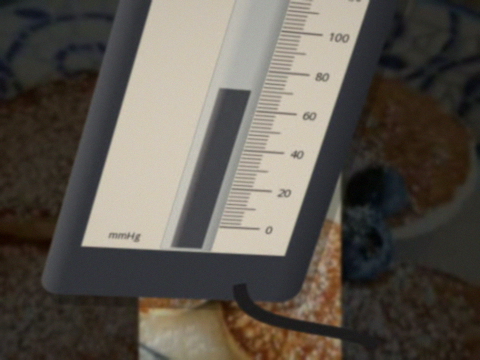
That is 70 mmHg
